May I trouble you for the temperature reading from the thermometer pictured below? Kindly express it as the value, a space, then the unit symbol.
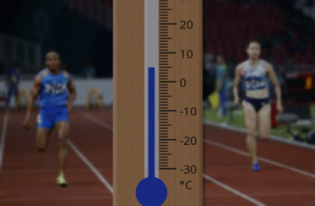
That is 5 °C
